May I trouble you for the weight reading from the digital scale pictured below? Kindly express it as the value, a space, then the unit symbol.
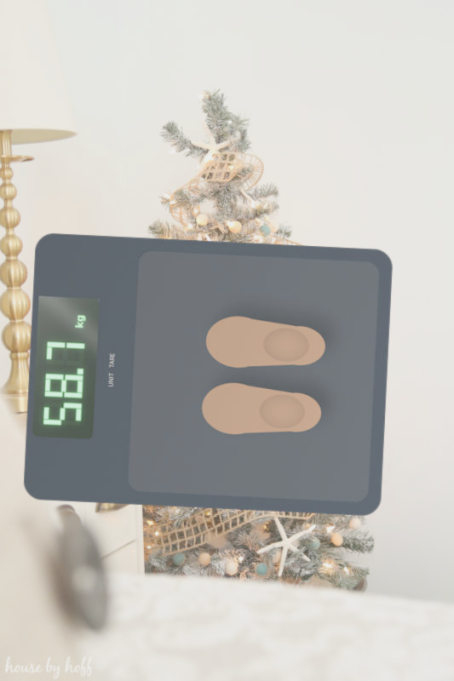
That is 58.7 kg
